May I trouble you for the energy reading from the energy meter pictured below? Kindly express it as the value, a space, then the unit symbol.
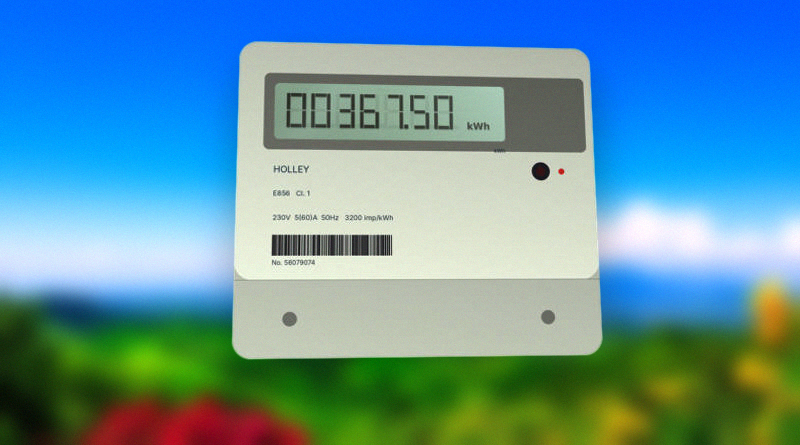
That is 367.50 kWh
